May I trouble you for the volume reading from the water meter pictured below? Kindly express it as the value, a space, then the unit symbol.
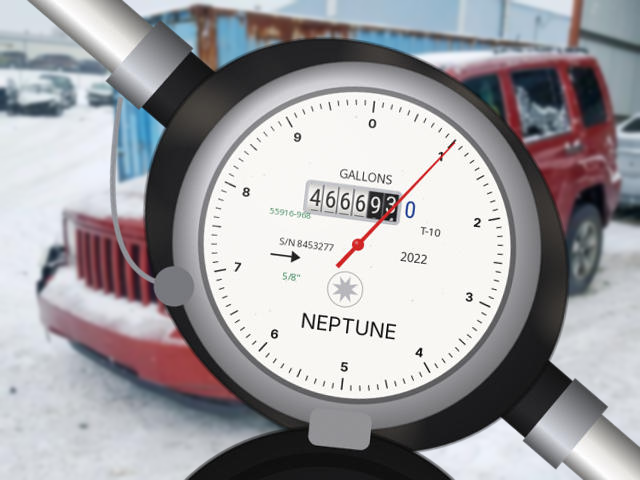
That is 4666931.0 gal
